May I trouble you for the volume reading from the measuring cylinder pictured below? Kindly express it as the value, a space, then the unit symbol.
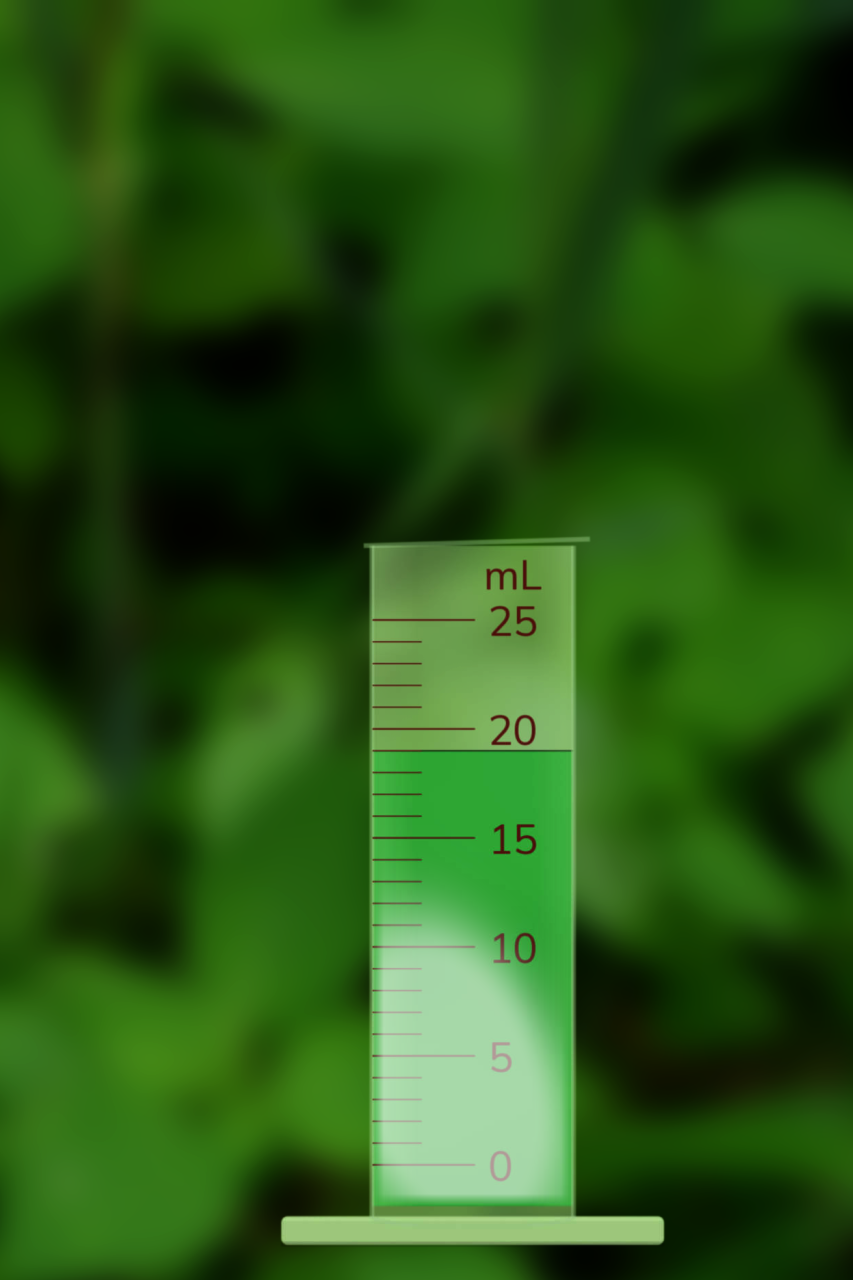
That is 19 mL
